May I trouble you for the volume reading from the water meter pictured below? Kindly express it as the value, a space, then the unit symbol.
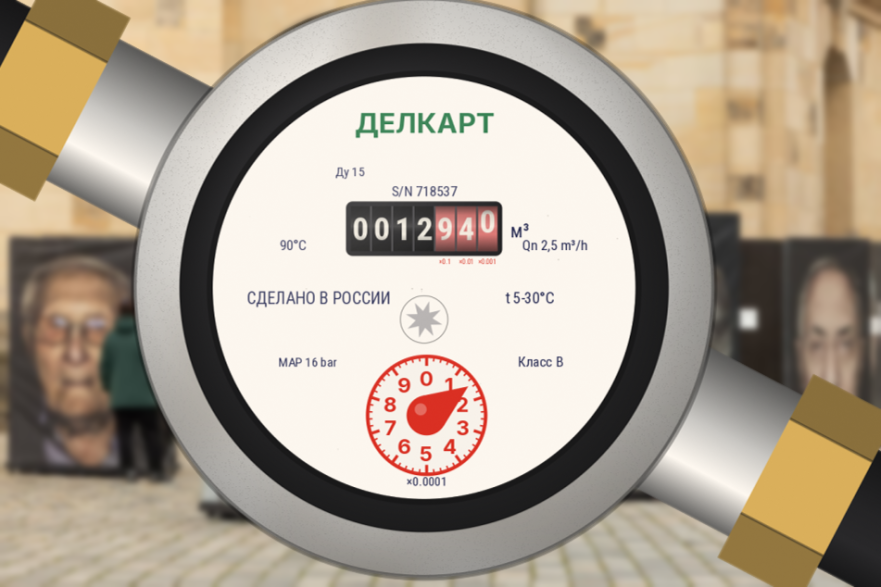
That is 12.9401 m³
